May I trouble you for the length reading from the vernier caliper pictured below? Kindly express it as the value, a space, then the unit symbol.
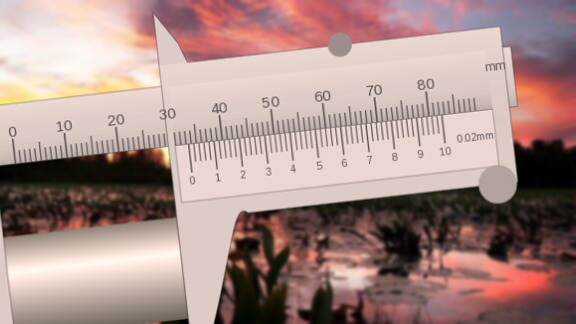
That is 33.5 mm
